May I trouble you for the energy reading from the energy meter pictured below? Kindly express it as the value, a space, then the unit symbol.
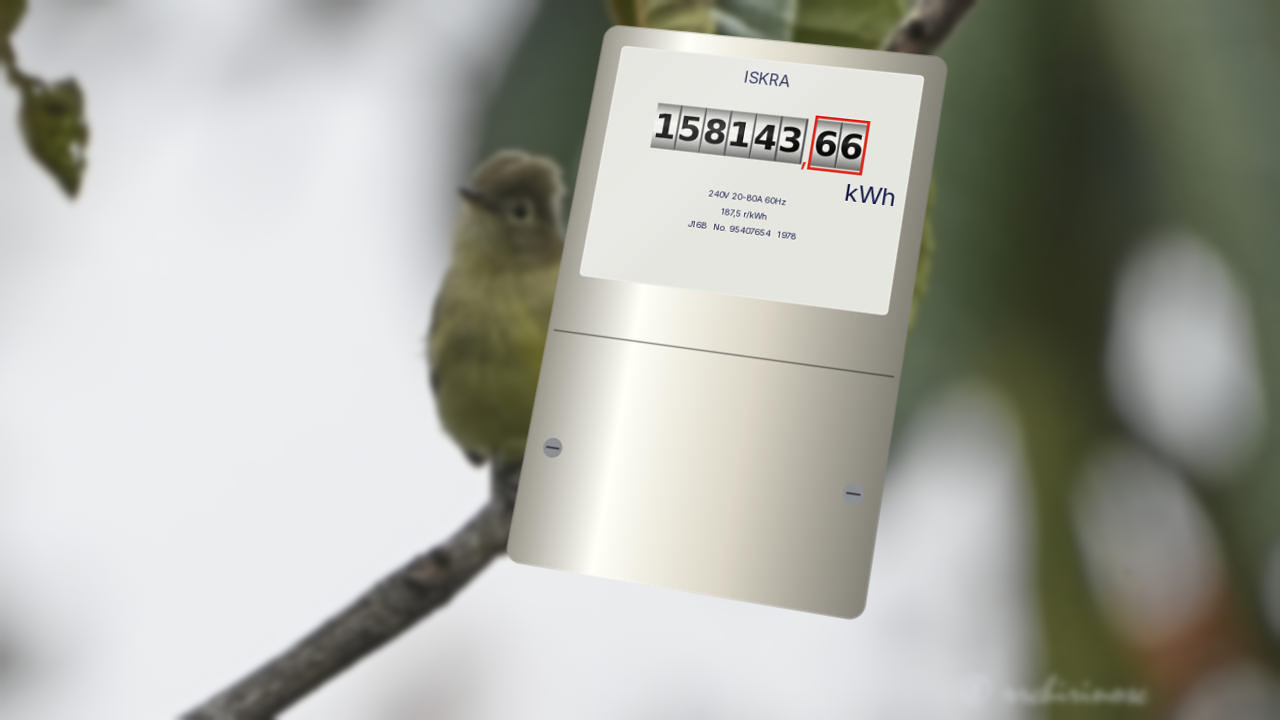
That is 158143.66 kWh
